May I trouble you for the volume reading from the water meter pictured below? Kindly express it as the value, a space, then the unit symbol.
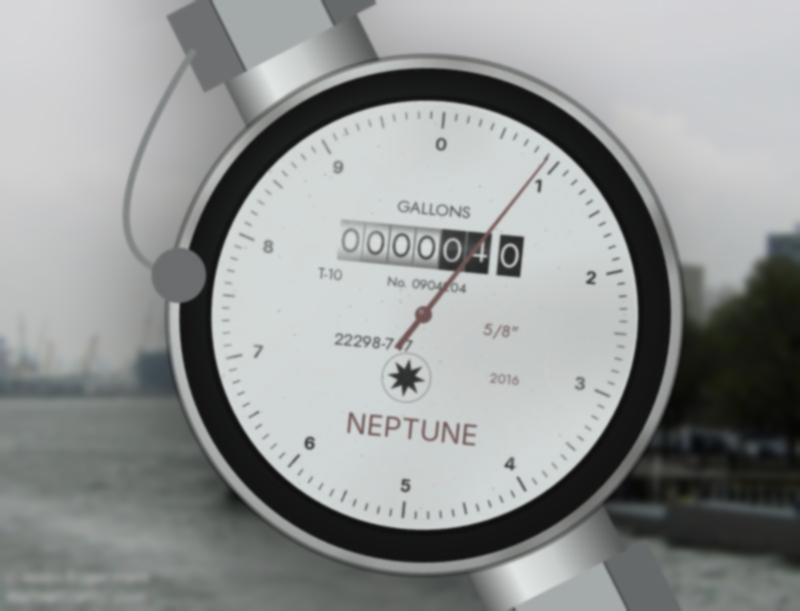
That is 40.9 gal
